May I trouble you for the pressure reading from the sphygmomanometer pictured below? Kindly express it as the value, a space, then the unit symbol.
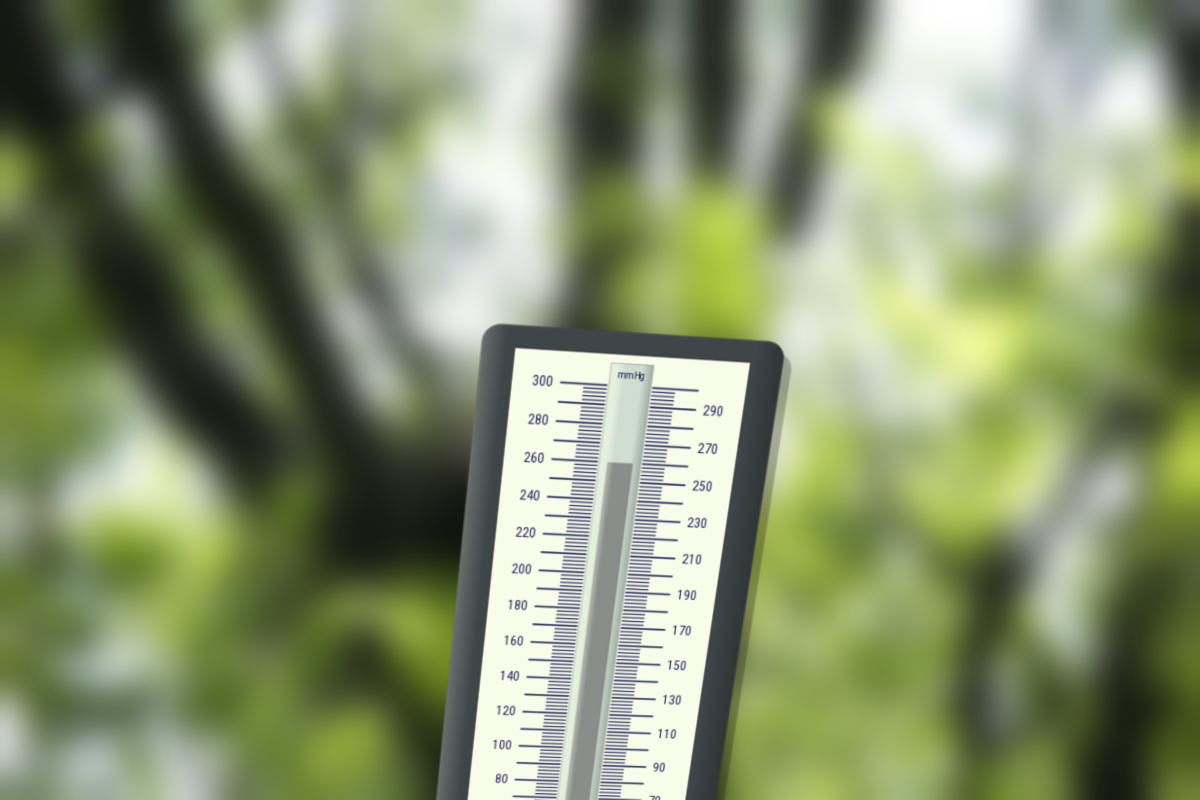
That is 260 mmHg
